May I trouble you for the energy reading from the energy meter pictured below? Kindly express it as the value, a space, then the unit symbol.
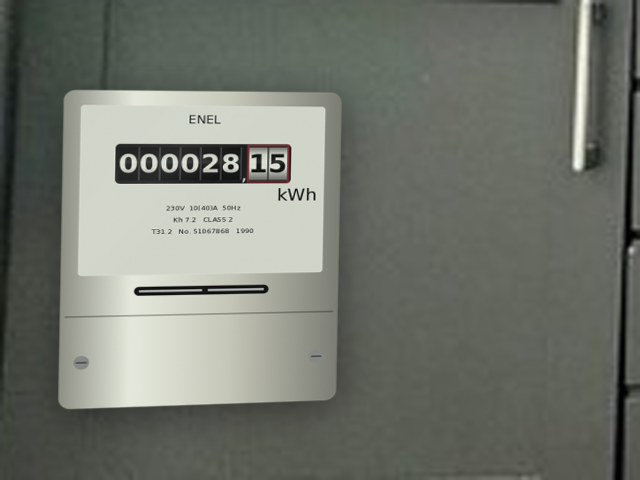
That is 28.15 kWh
